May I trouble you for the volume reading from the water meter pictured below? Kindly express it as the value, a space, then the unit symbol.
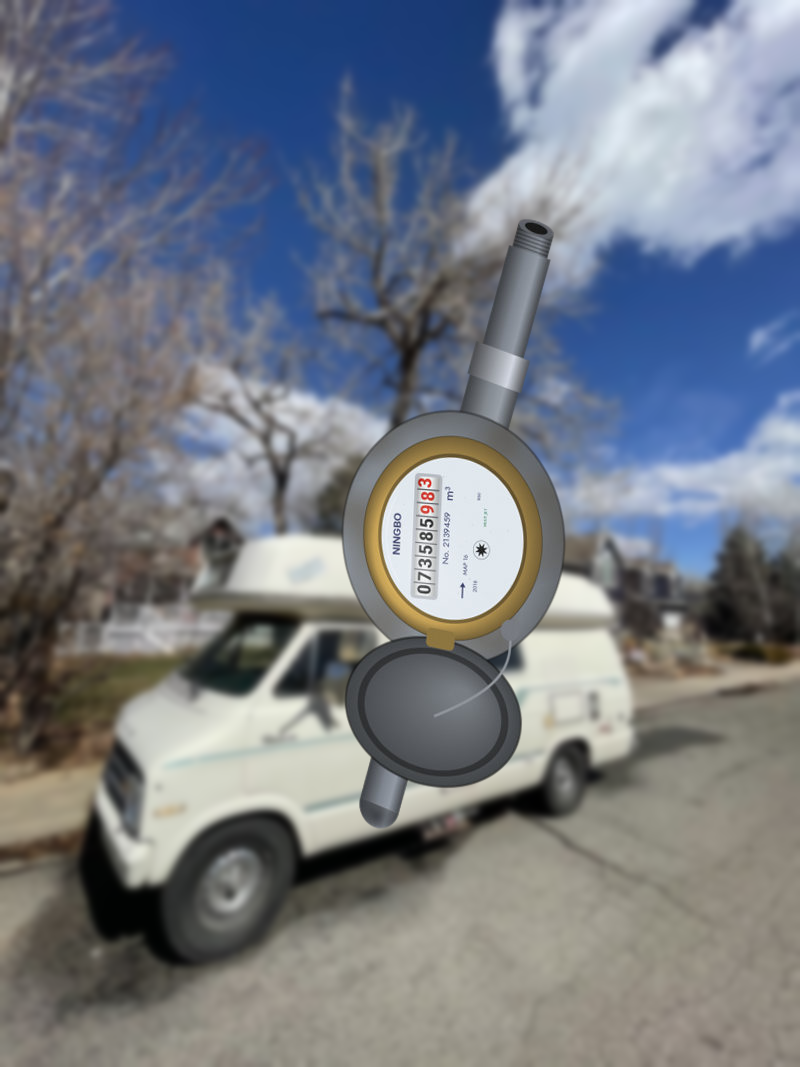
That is 73585.983 m³
